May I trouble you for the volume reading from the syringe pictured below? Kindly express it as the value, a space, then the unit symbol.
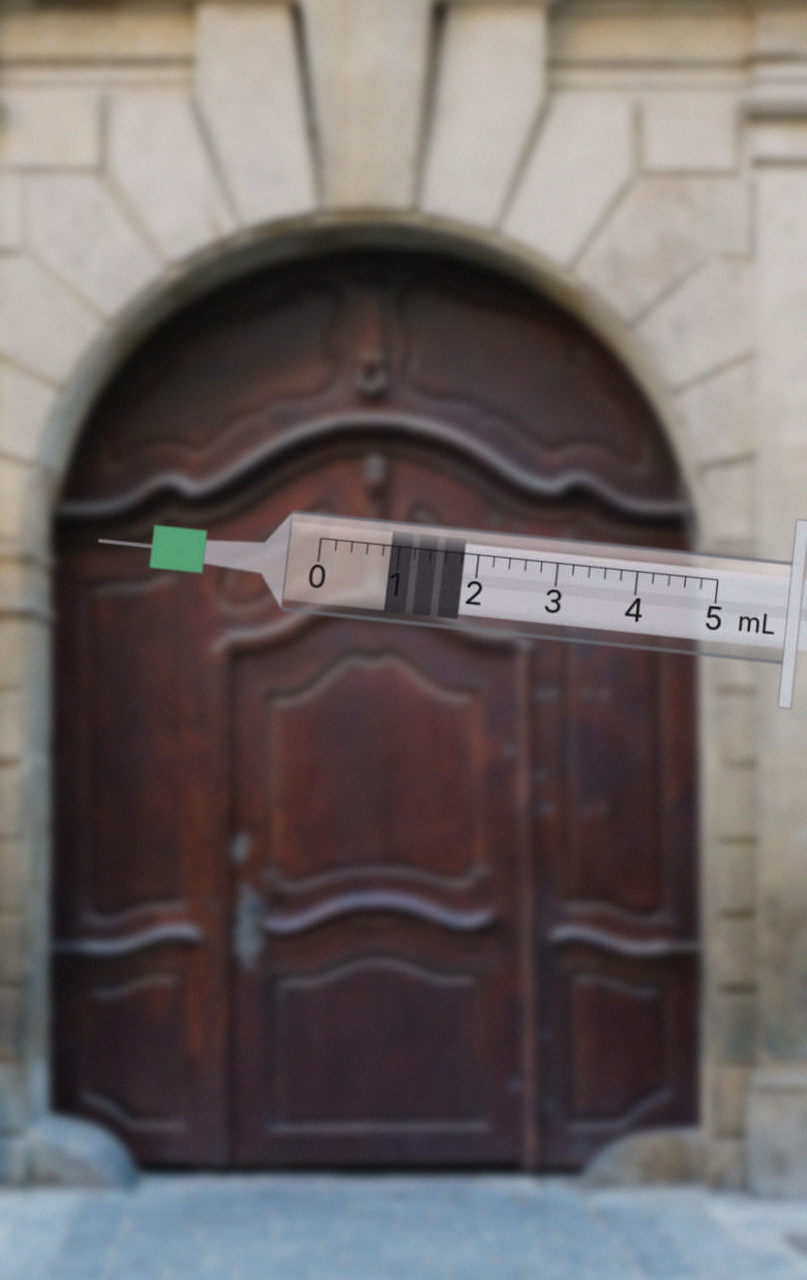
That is 0.9 mL
